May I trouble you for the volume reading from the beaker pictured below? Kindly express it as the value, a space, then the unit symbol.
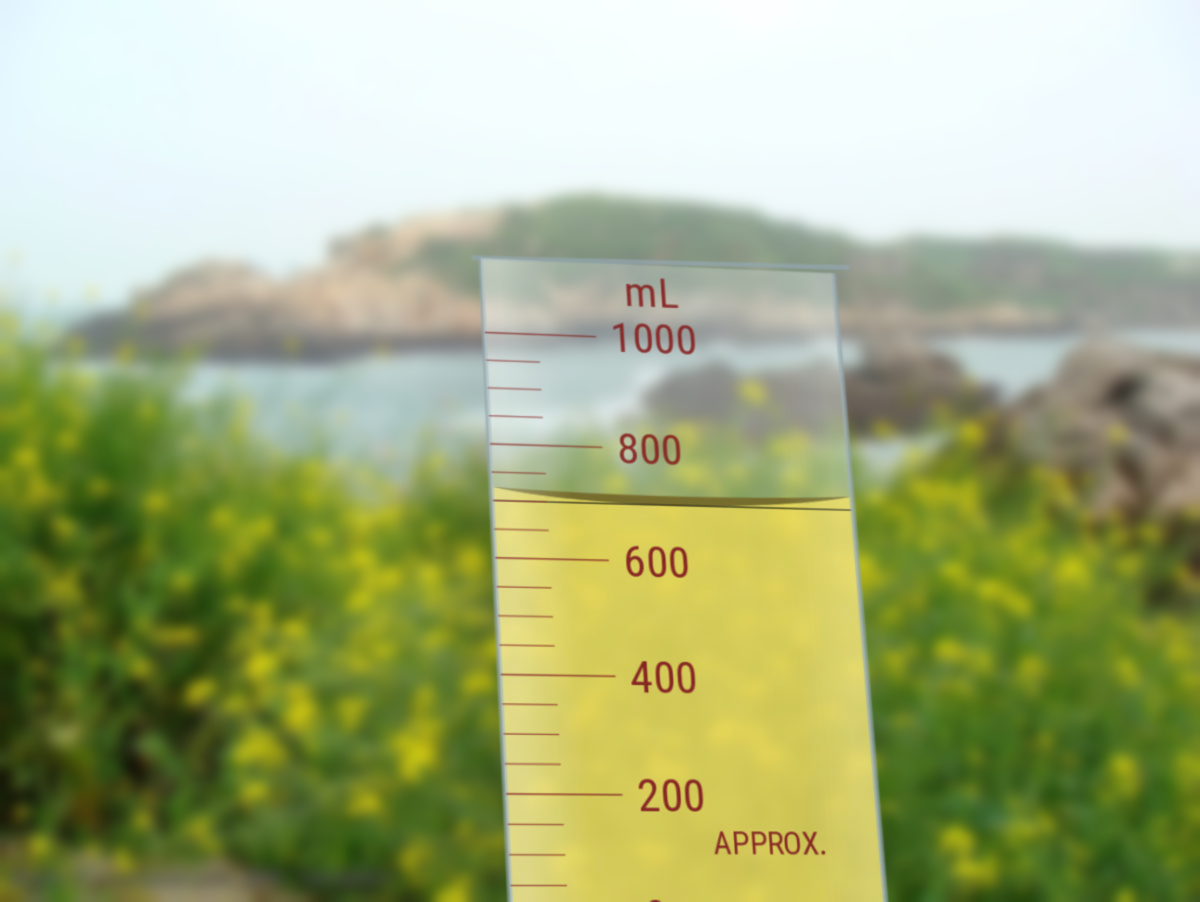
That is 700 mL
